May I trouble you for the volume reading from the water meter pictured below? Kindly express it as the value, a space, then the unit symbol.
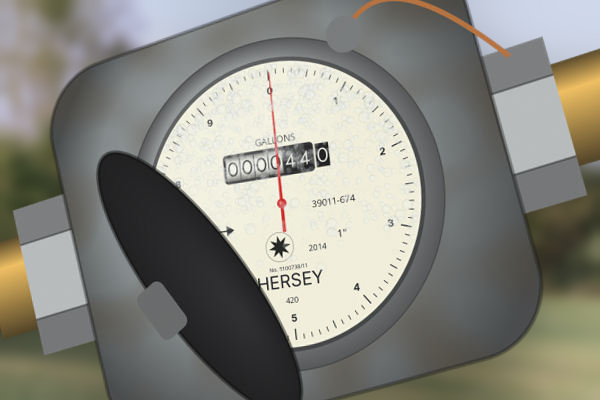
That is 440.0 gal
